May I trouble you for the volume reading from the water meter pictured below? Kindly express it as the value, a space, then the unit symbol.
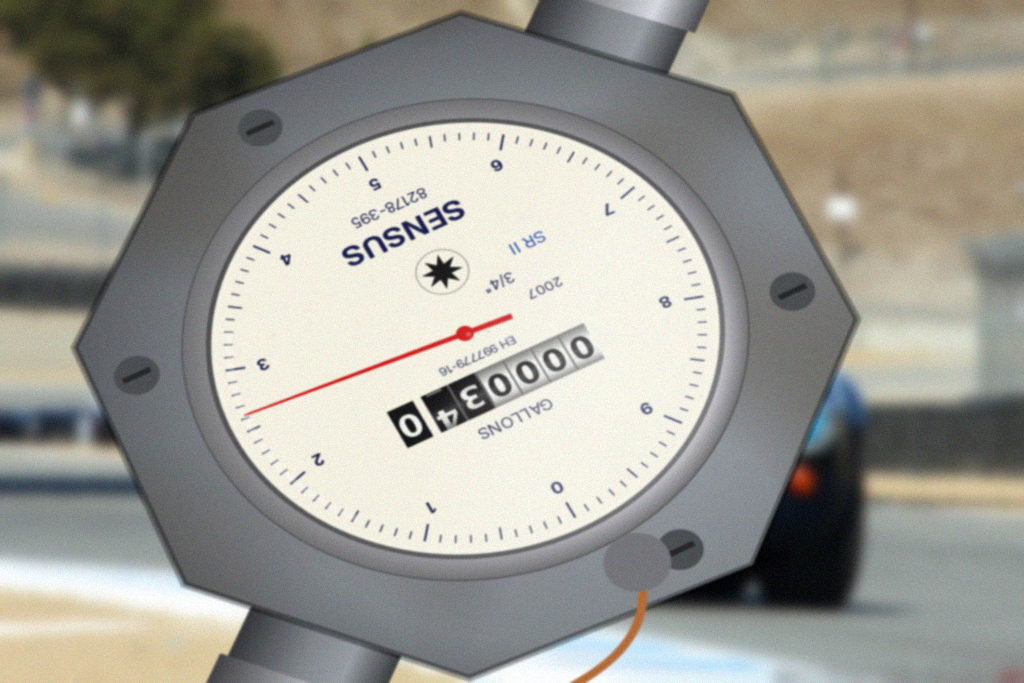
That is 342.6 gal
